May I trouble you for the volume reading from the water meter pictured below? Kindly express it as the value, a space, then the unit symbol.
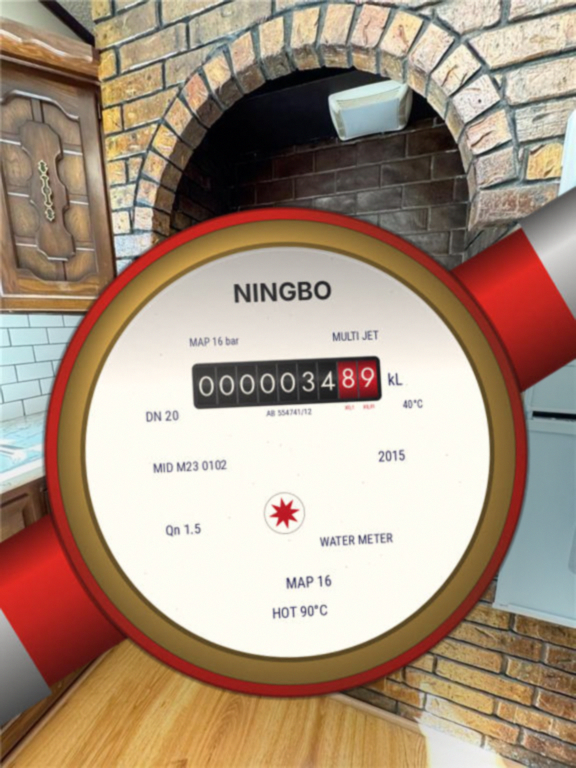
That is 34.89 kL
